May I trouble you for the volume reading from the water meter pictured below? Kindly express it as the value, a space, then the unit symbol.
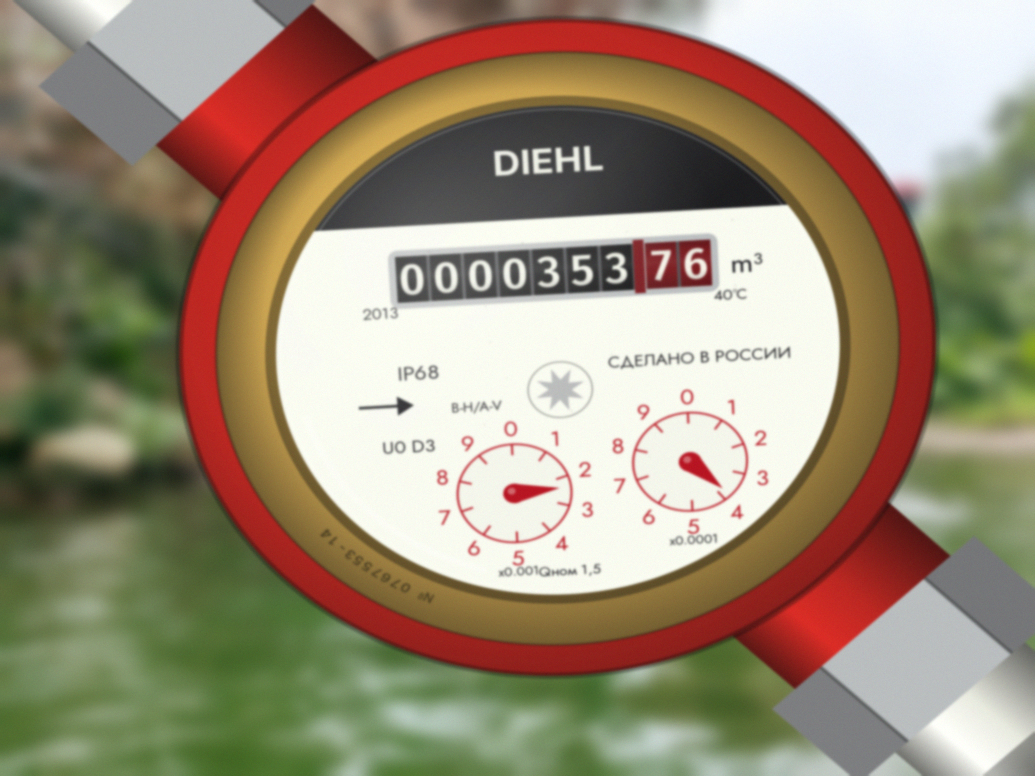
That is 353.7623 m³
